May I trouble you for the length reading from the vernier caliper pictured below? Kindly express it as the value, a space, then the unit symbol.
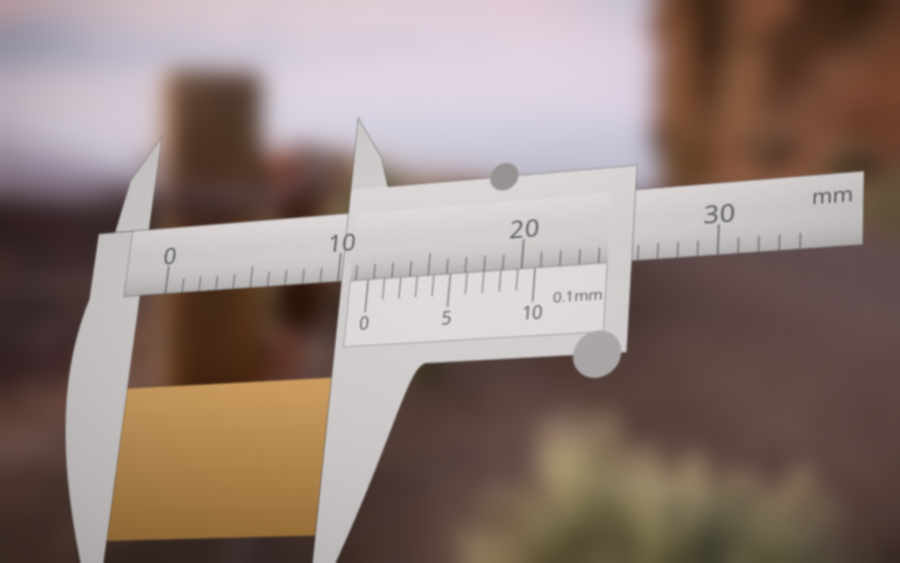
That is 11.7 mm
